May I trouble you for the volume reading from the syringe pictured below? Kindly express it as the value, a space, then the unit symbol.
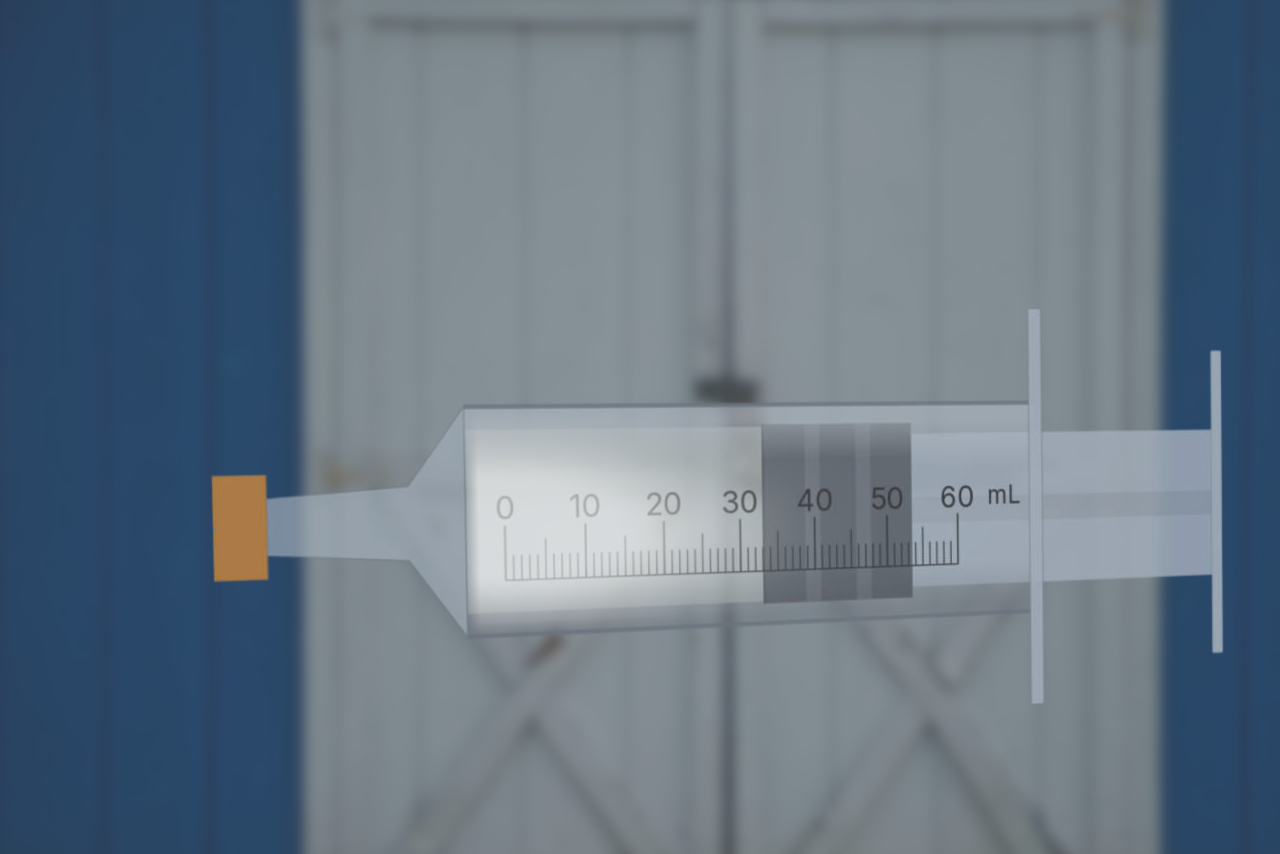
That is 33 mL
